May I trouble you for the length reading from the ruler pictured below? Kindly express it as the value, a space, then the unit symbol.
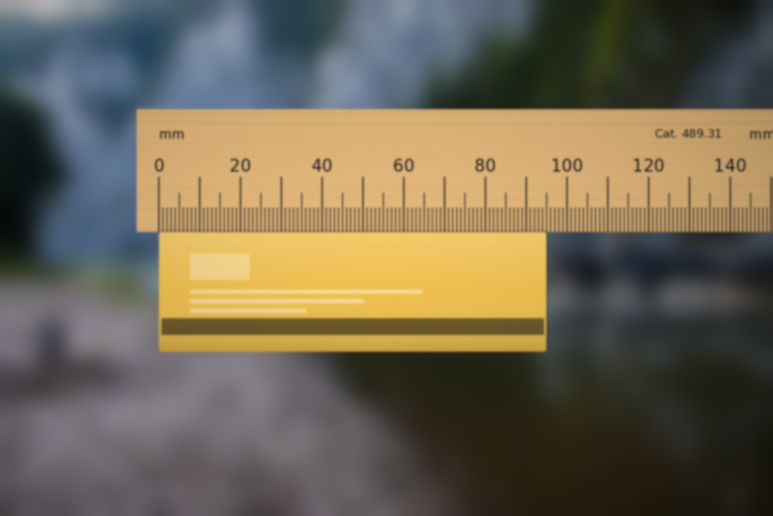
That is 95 mm
